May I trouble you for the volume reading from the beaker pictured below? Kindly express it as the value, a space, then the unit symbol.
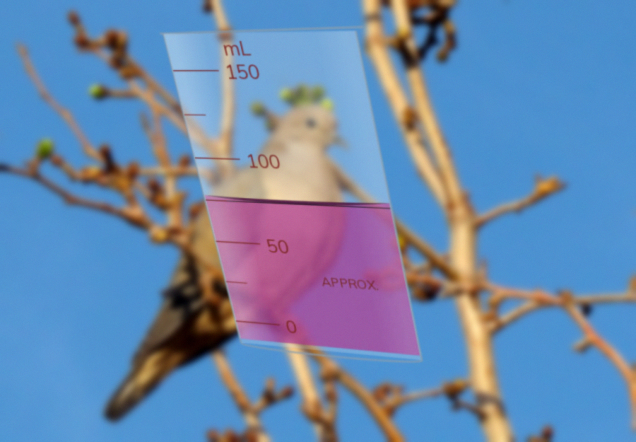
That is 75 mL
